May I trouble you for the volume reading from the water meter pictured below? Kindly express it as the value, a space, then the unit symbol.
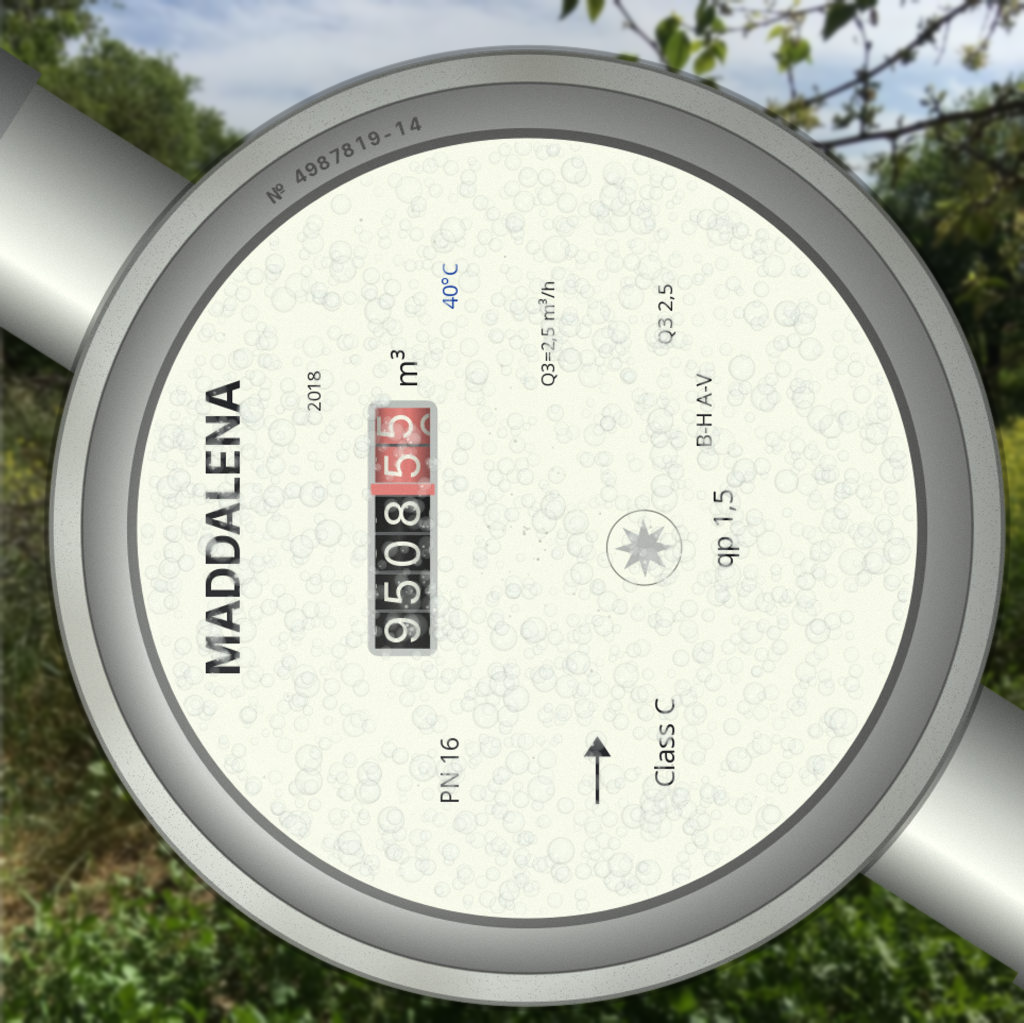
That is 9508.55 m³
